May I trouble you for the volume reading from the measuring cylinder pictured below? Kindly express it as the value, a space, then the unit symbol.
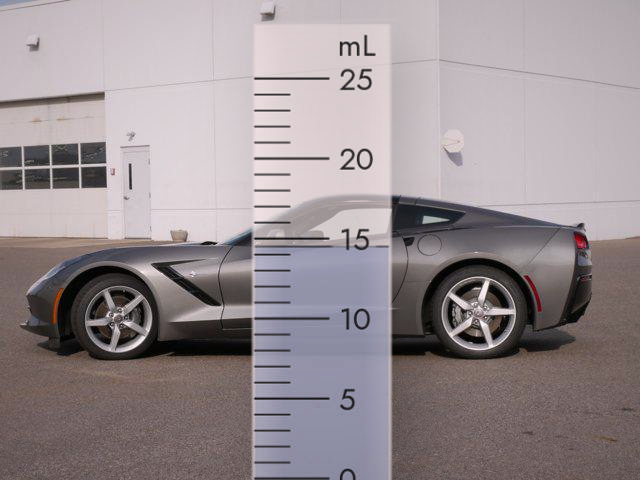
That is 14.5 mL
